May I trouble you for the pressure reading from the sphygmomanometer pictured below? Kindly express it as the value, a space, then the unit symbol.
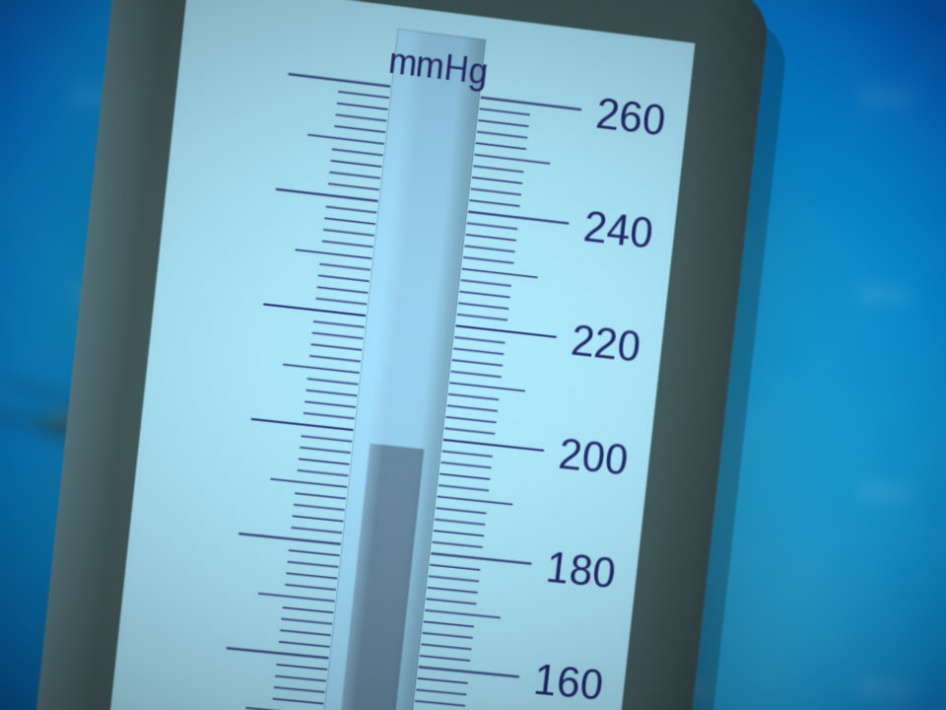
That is 198 mmHg
